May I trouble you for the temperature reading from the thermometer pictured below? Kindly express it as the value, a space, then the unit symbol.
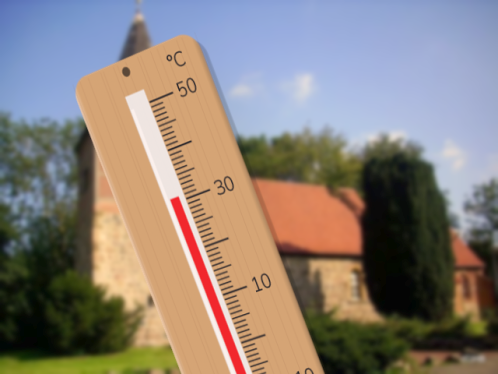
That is 31 °C
